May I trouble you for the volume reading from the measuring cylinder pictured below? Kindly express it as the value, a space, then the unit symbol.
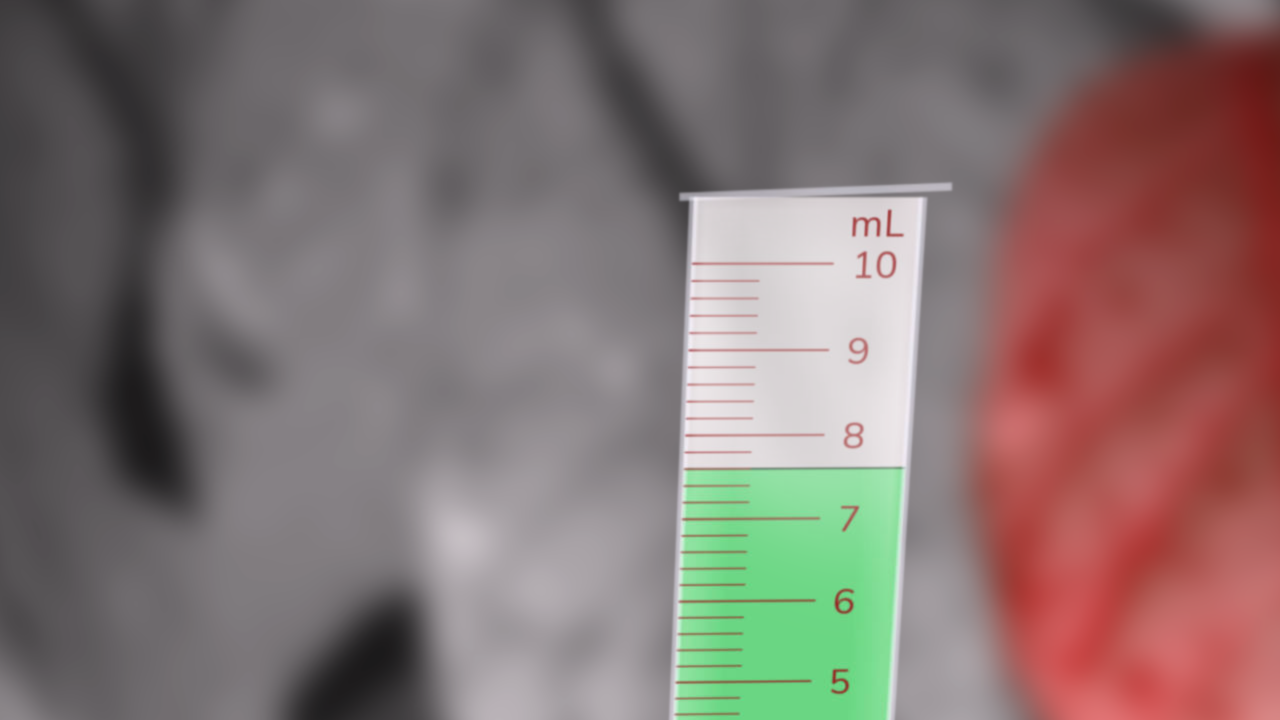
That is 7.6 mL
